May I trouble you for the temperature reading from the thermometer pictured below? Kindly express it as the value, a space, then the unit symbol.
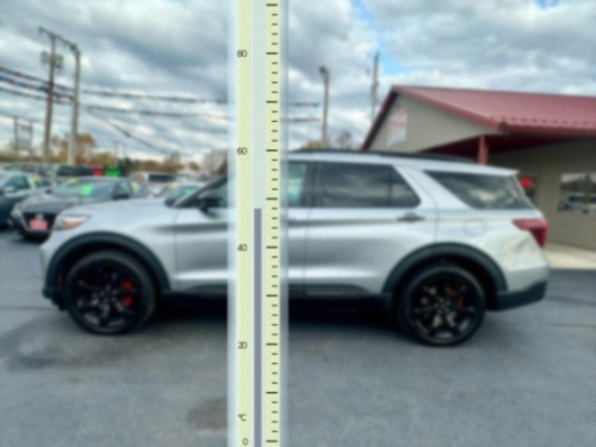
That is 48 °C
